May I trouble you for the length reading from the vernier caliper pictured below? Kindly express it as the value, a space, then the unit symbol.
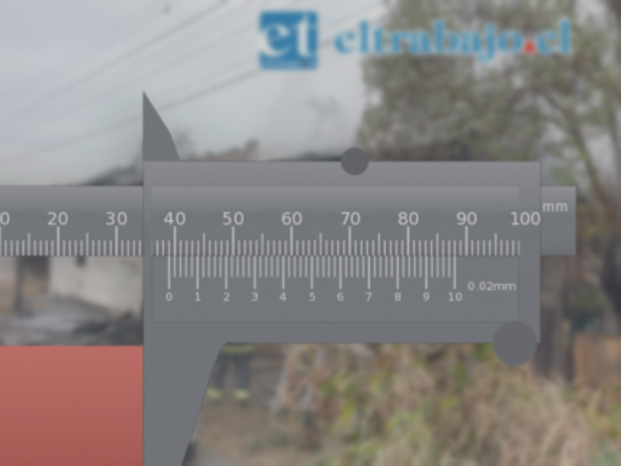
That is 39.0 mm
